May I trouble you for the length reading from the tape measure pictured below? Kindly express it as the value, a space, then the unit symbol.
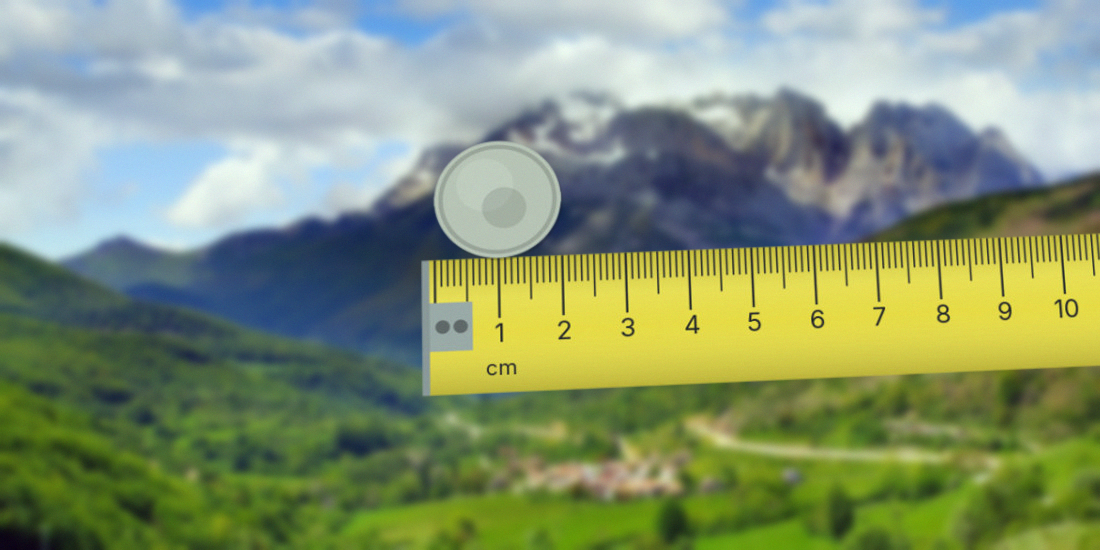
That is 2 cm
